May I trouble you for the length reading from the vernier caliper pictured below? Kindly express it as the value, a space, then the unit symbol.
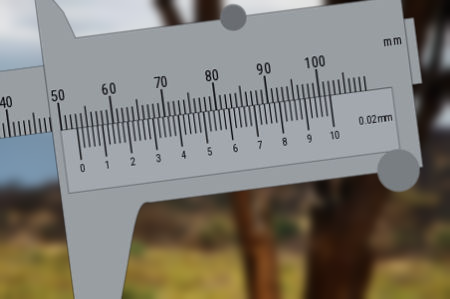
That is 53.0 mm
